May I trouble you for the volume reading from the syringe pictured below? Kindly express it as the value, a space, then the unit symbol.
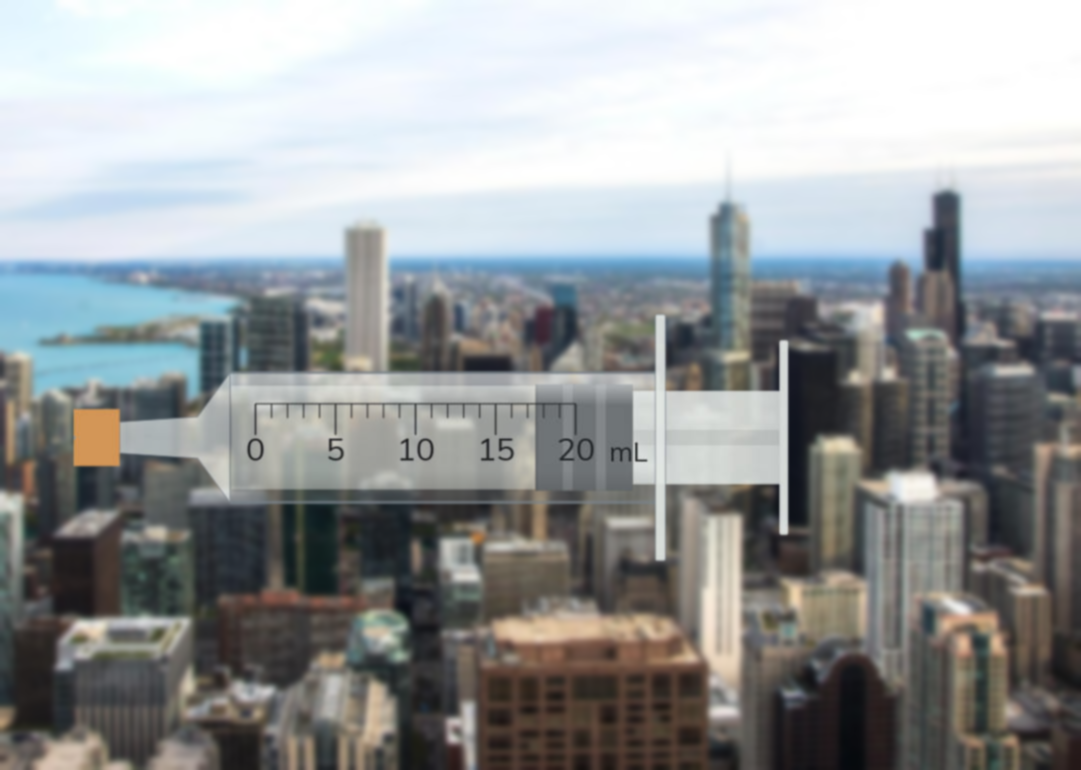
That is 17.5 mL
